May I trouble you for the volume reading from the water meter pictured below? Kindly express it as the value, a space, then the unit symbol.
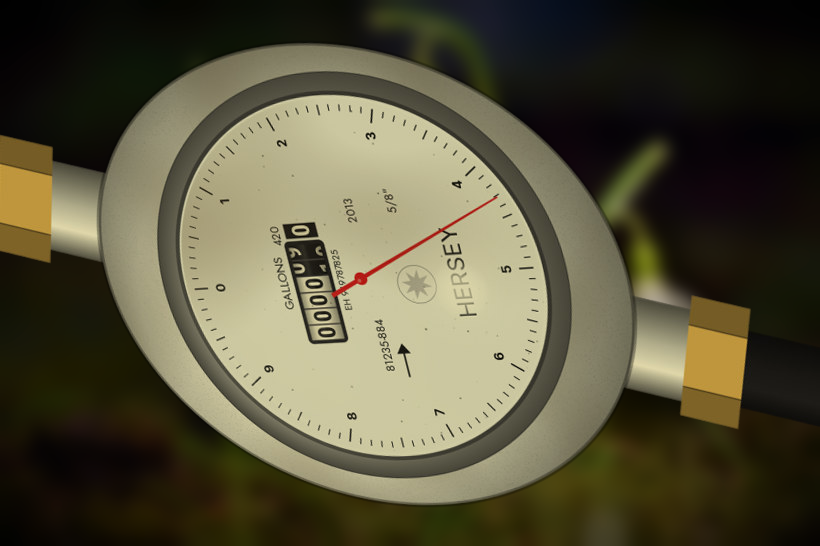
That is 94.3 gal
